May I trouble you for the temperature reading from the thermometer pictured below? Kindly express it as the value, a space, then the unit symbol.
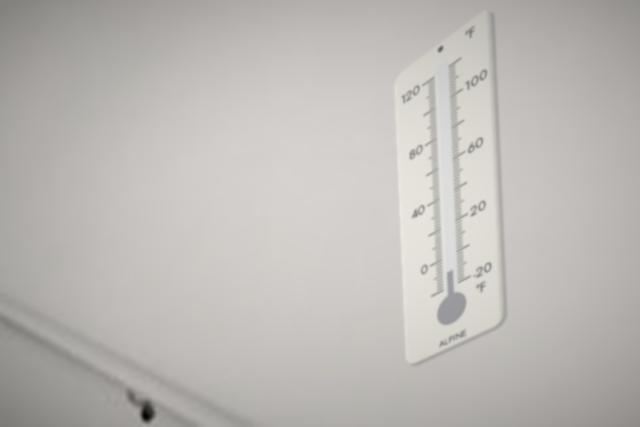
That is -10 °F
